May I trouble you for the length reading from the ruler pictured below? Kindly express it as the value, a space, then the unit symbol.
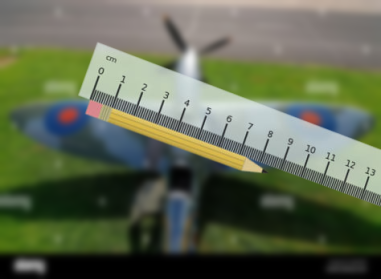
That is 8.5 cm
